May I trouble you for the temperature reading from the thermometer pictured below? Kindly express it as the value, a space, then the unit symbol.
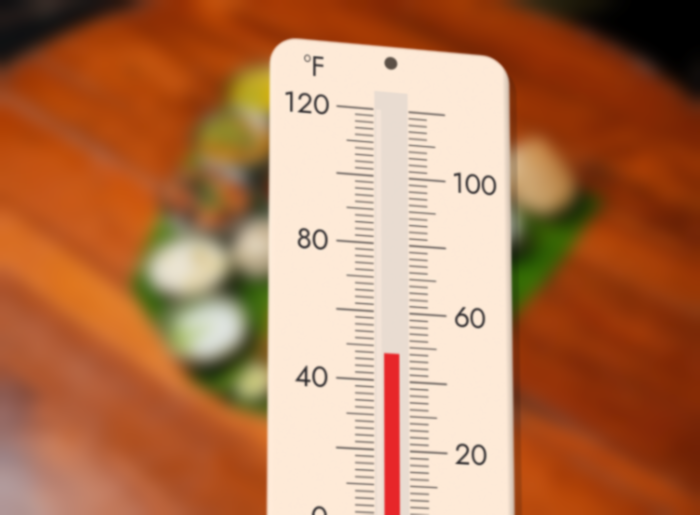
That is 48 °F
